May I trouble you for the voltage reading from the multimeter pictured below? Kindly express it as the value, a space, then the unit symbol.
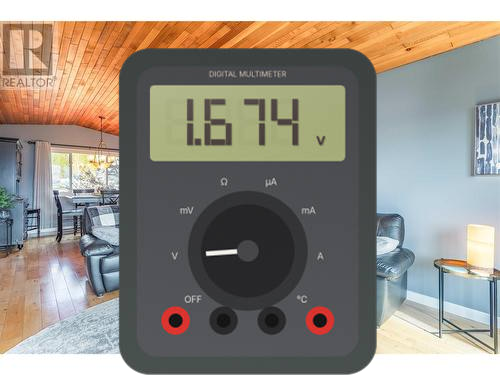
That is 1.674 V
